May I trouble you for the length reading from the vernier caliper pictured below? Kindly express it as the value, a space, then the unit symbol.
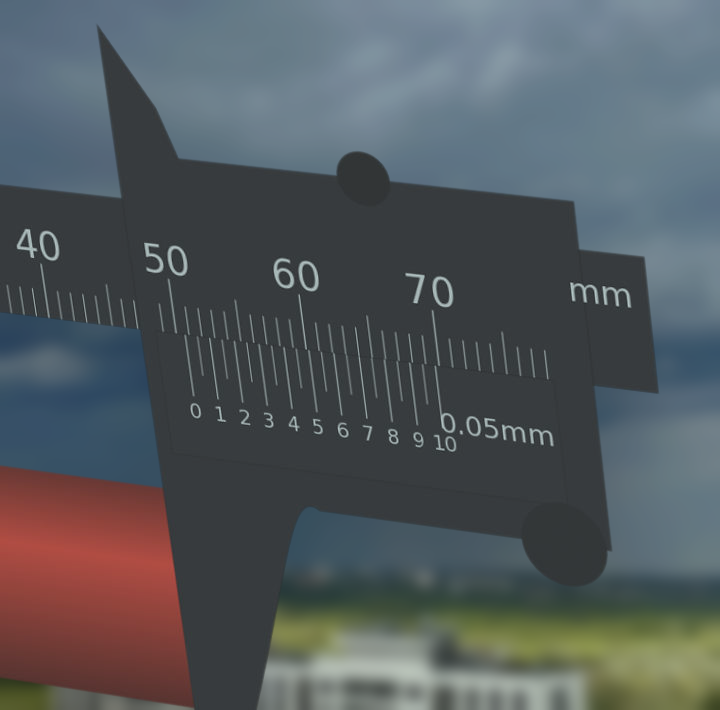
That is 50.7 mm
